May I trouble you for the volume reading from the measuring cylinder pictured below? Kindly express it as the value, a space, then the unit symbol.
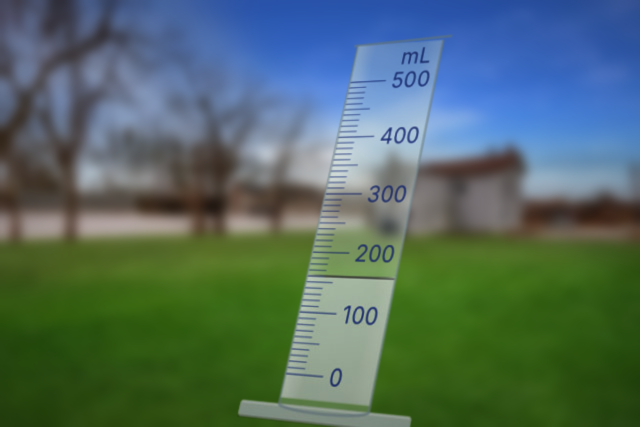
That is 160 mL
